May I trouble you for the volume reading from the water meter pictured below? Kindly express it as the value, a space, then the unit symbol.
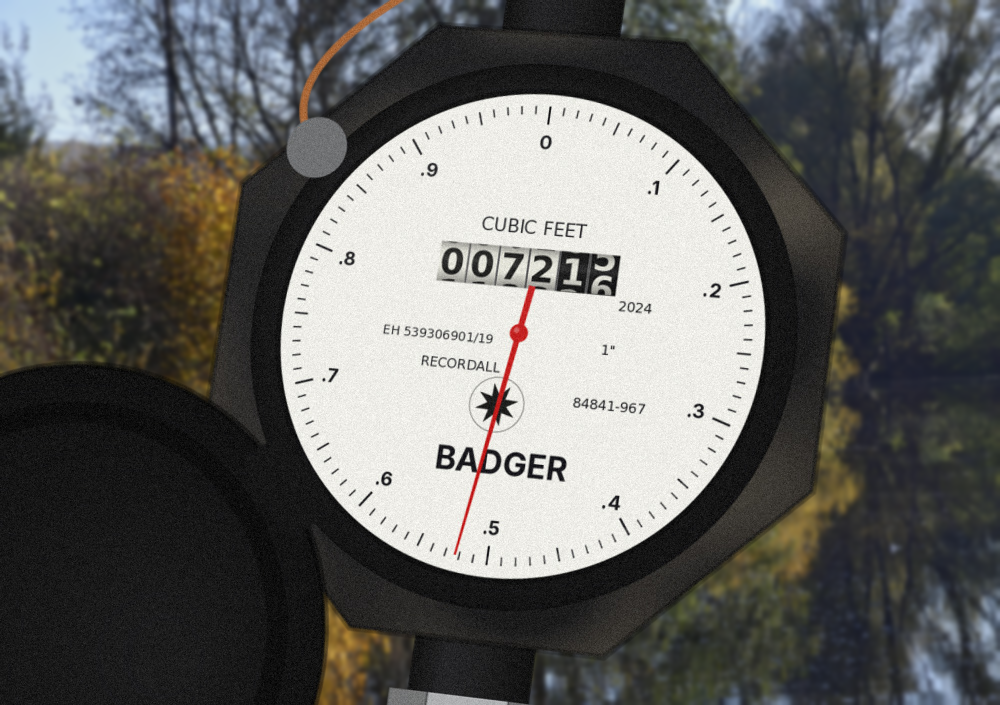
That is 7215.52 ft³
